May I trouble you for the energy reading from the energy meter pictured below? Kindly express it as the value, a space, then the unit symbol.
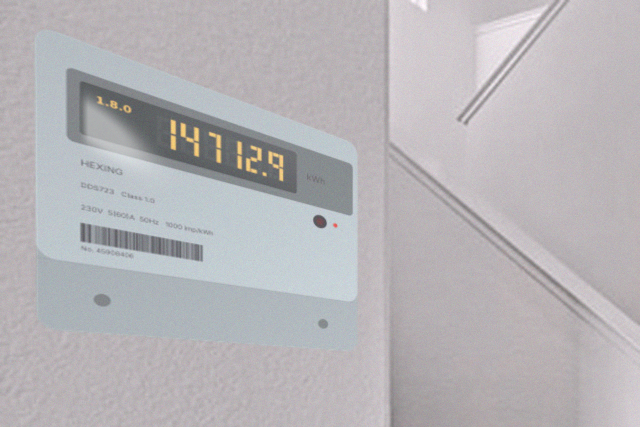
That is 14712.9 kWh
